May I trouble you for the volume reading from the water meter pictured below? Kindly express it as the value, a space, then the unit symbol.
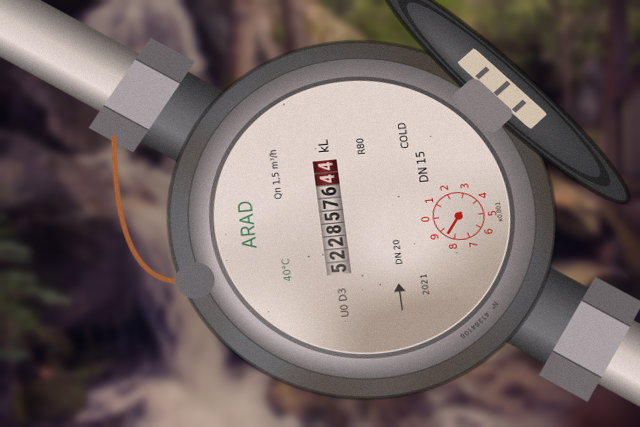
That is 5228576.448 kL
